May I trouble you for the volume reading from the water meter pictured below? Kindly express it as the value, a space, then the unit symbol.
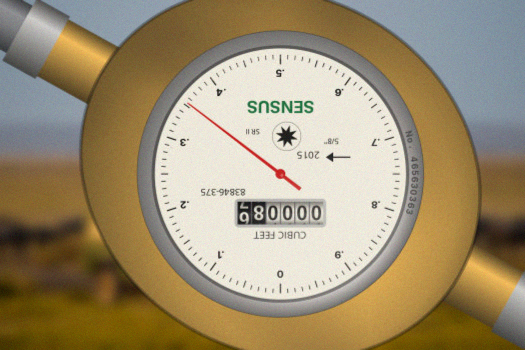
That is 86.35 ft³
